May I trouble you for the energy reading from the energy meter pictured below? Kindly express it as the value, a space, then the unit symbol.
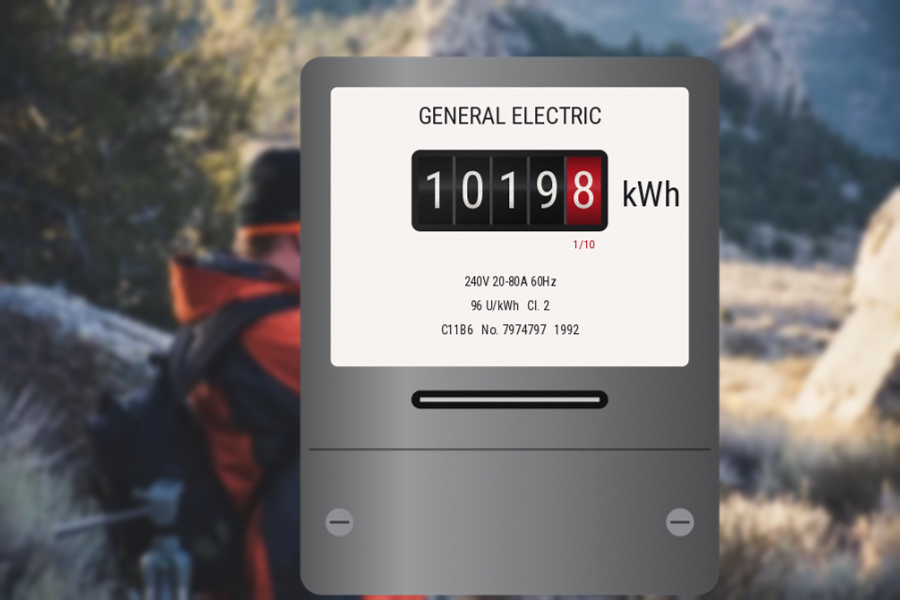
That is 1019.8 kWh
